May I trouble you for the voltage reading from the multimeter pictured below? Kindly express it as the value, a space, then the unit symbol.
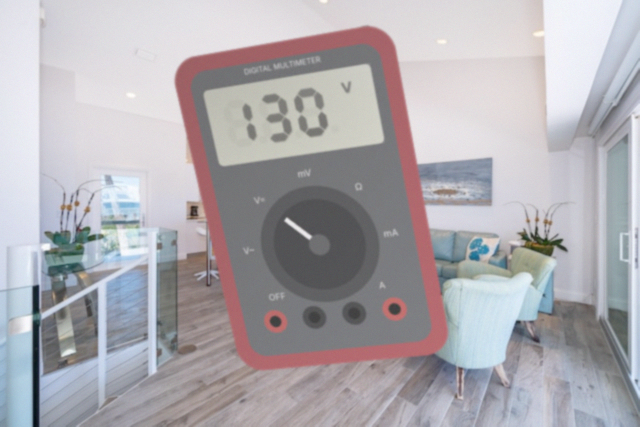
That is 130 V
